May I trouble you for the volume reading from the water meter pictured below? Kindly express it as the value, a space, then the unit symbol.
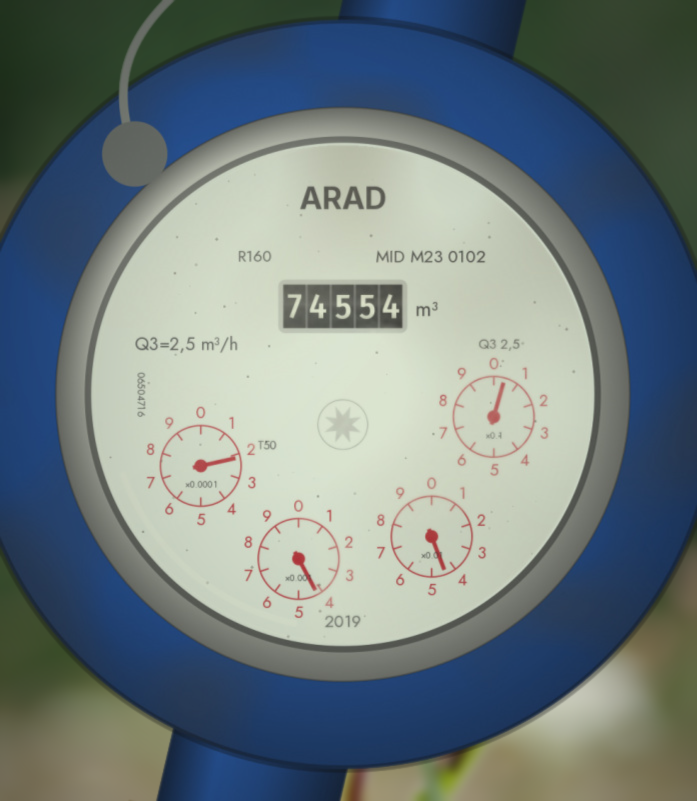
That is 74554.0442 m³
